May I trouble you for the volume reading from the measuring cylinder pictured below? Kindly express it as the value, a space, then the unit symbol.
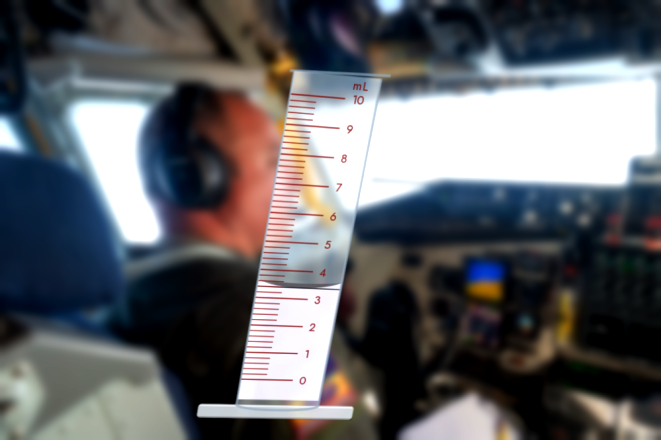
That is 3.4 mL
